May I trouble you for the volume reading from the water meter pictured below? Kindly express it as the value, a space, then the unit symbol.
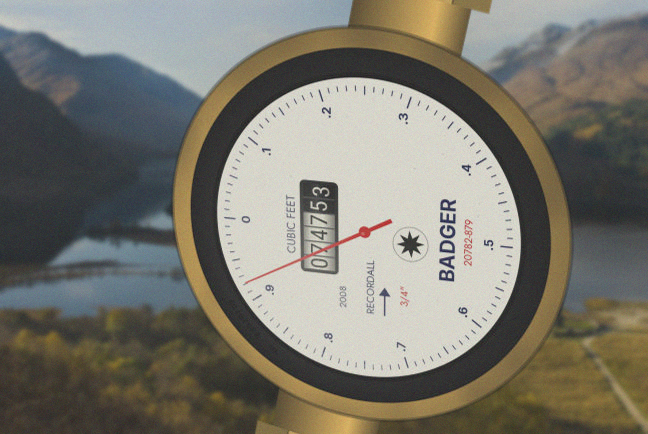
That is 74752.92 ft³
